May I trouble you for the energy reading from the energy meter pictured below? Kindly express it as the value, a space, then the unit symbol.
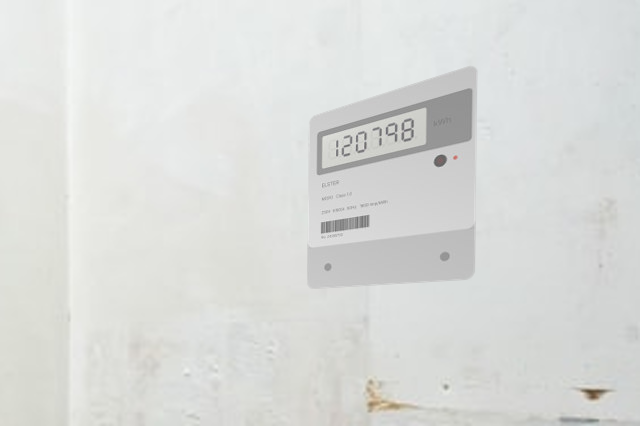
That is 120798 kWh
